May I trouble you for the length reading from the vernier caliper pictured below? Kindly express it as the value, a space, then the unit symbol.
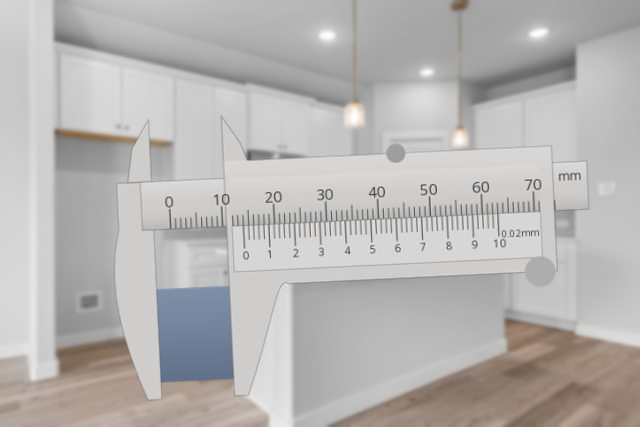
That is 14.0 mm
